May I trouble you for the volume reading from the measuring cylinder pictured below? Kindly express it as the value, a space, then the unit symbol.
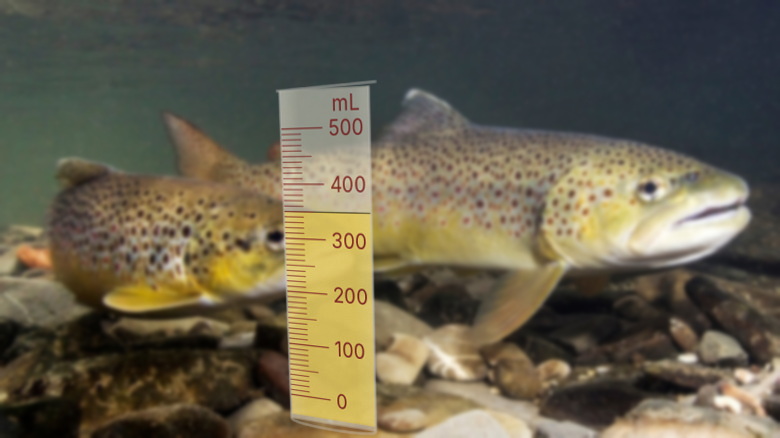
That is 350 mL
